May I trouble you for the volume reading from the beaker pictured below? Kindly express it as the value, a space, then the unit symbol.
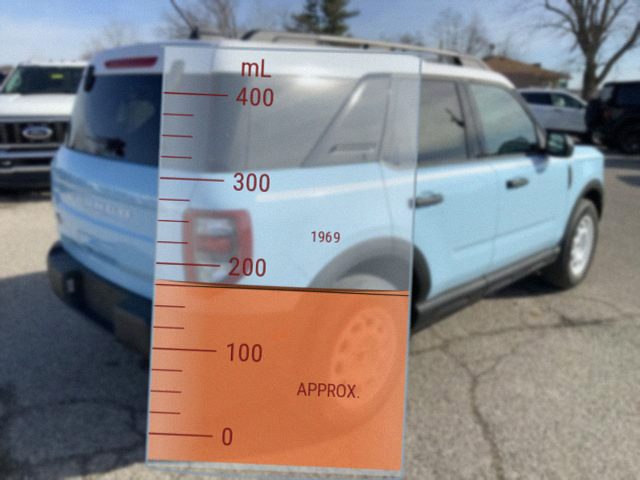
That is 175 mL
